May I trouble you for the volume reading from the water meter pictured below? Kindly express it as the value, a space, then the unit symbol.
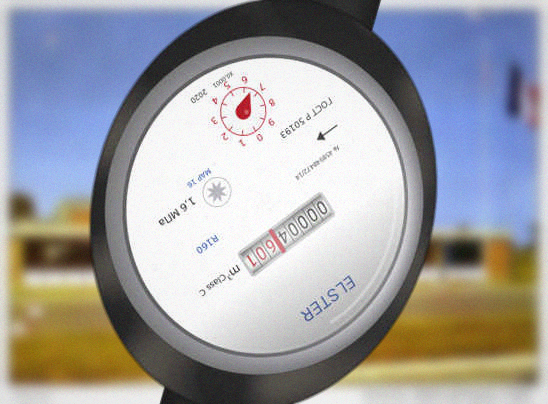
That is 4.6016 m³
